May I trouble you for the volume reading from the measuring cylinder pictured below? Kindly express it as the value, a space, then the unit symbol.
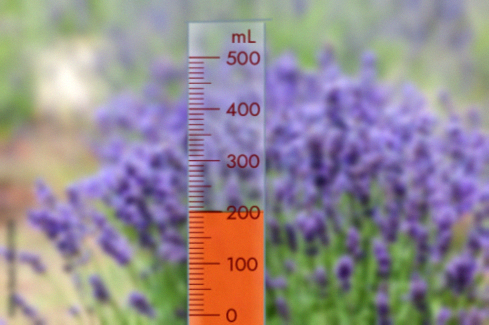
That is 200 mL
